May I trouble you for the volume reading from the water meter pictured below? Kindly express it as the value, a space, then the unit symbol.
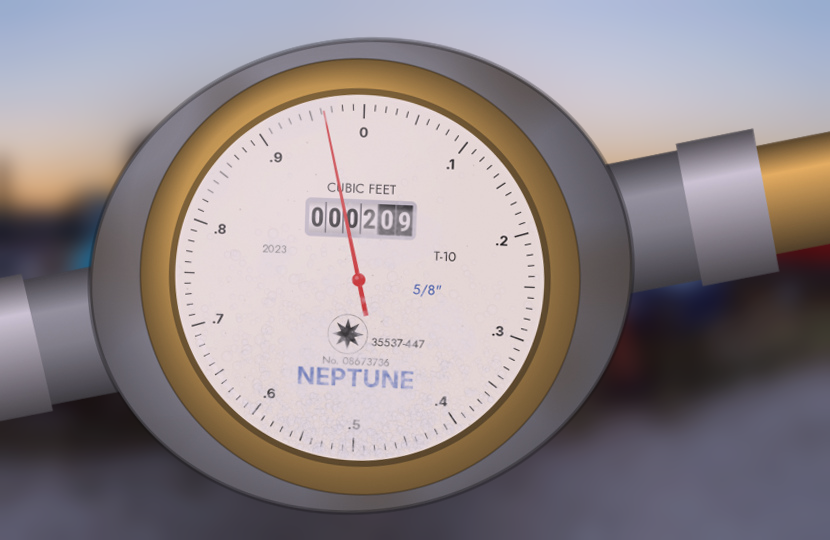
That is 208.96 ft³
